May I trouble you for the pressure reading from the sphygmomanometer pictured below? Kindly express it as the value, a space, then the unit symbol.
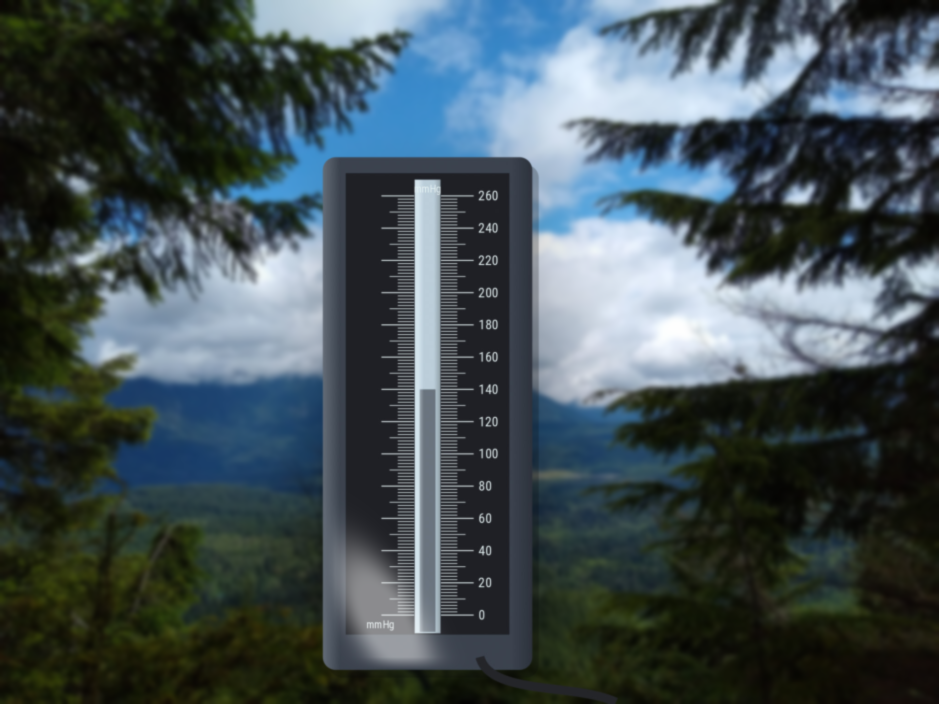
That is 140 mmHg
